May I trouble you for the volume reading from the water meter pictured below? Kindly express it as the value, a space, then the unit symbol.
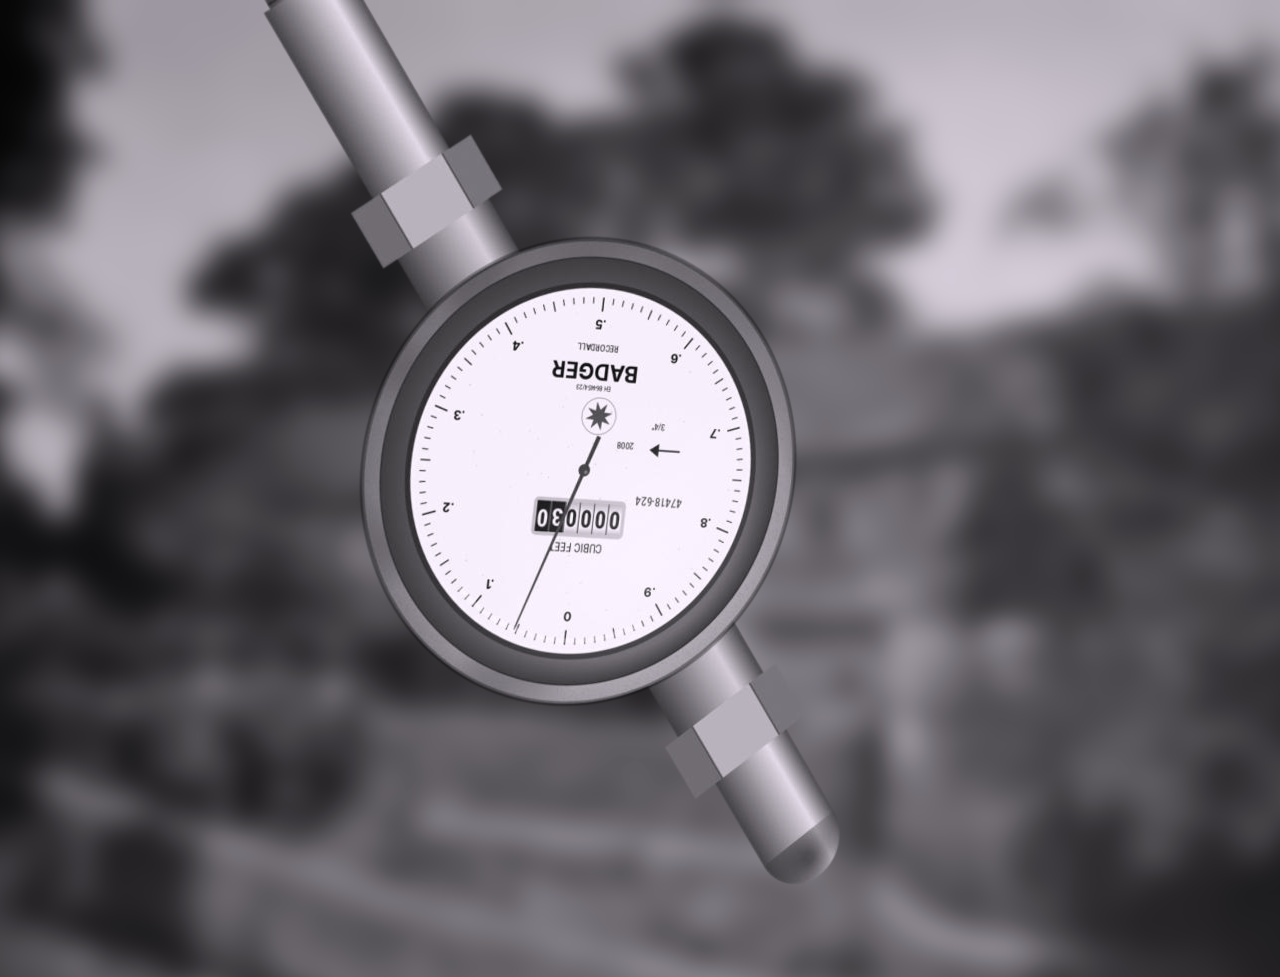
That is 30.05 ft³
